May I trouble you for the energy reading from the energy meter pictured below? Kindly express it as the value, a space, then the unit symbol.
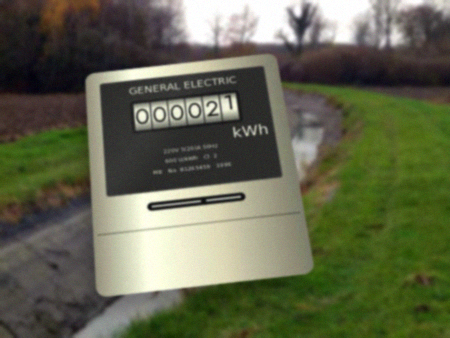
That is 21 kWh
